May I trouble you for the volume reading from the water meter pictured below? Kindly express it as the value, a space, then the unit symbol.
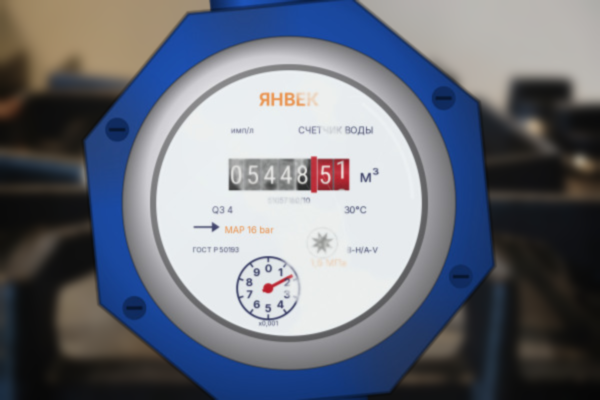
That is 5448.511 m³
